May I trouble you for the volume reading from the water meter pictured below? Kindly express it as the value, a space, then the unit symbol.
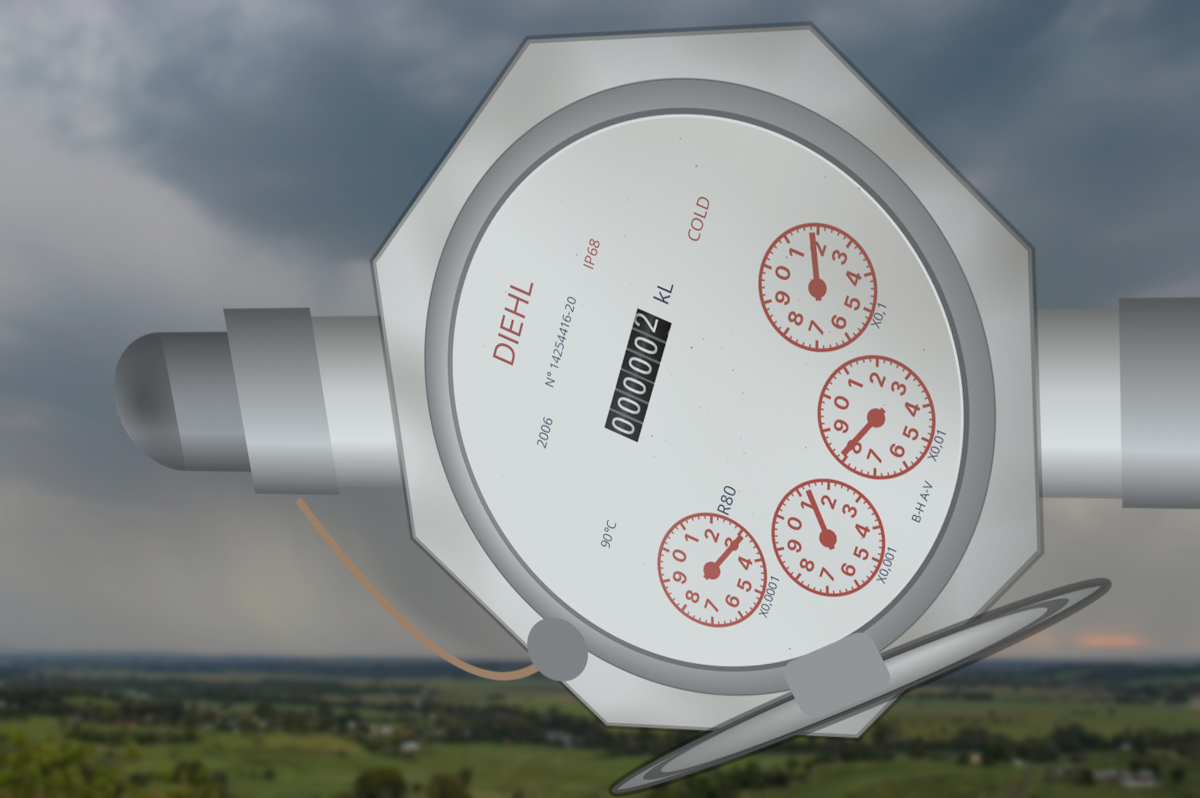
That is 2.1813 kL
